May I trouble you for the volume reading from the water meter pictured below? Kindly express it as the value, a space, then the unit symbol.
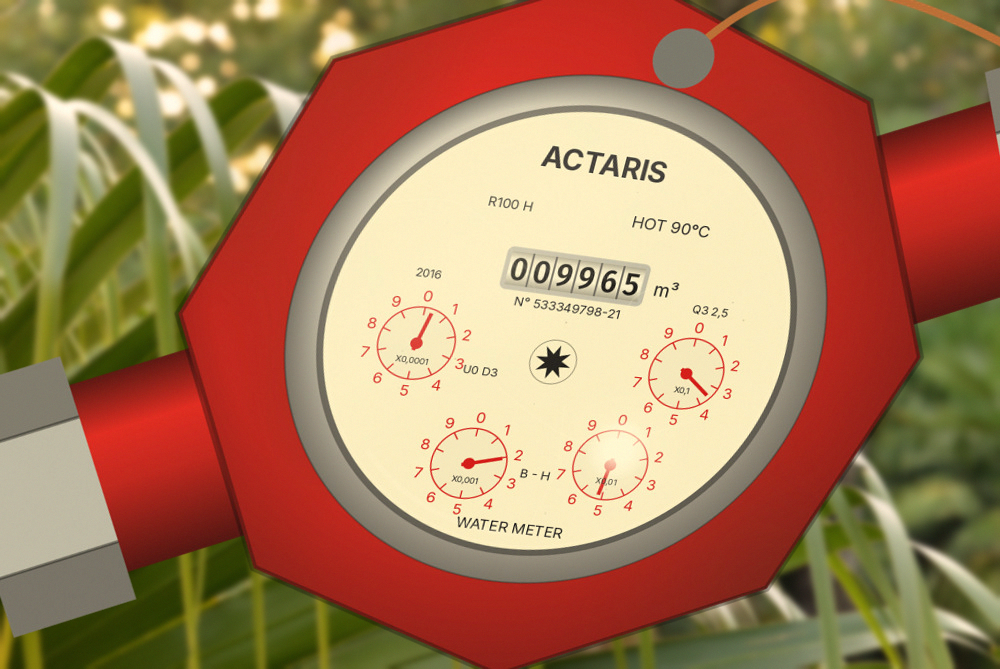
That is 9965.3520 m³
